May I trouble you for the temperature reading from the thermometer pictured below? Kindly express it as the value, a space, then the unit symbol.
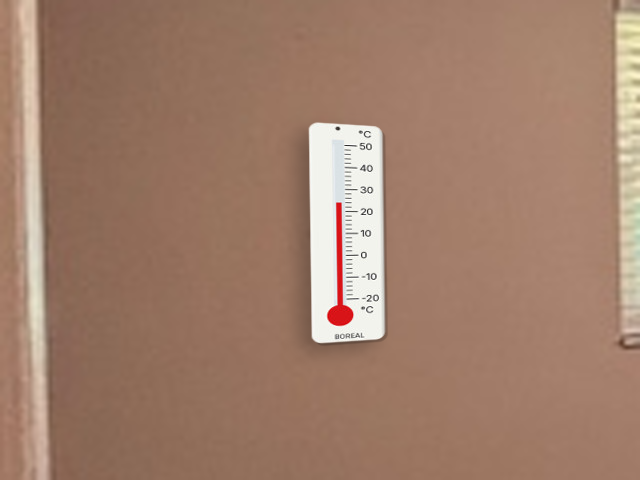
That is 24 °C
